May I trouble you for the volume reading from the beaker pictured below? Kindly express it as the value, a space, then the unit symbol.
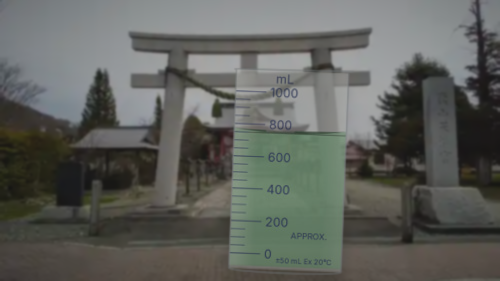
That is 750 mL
